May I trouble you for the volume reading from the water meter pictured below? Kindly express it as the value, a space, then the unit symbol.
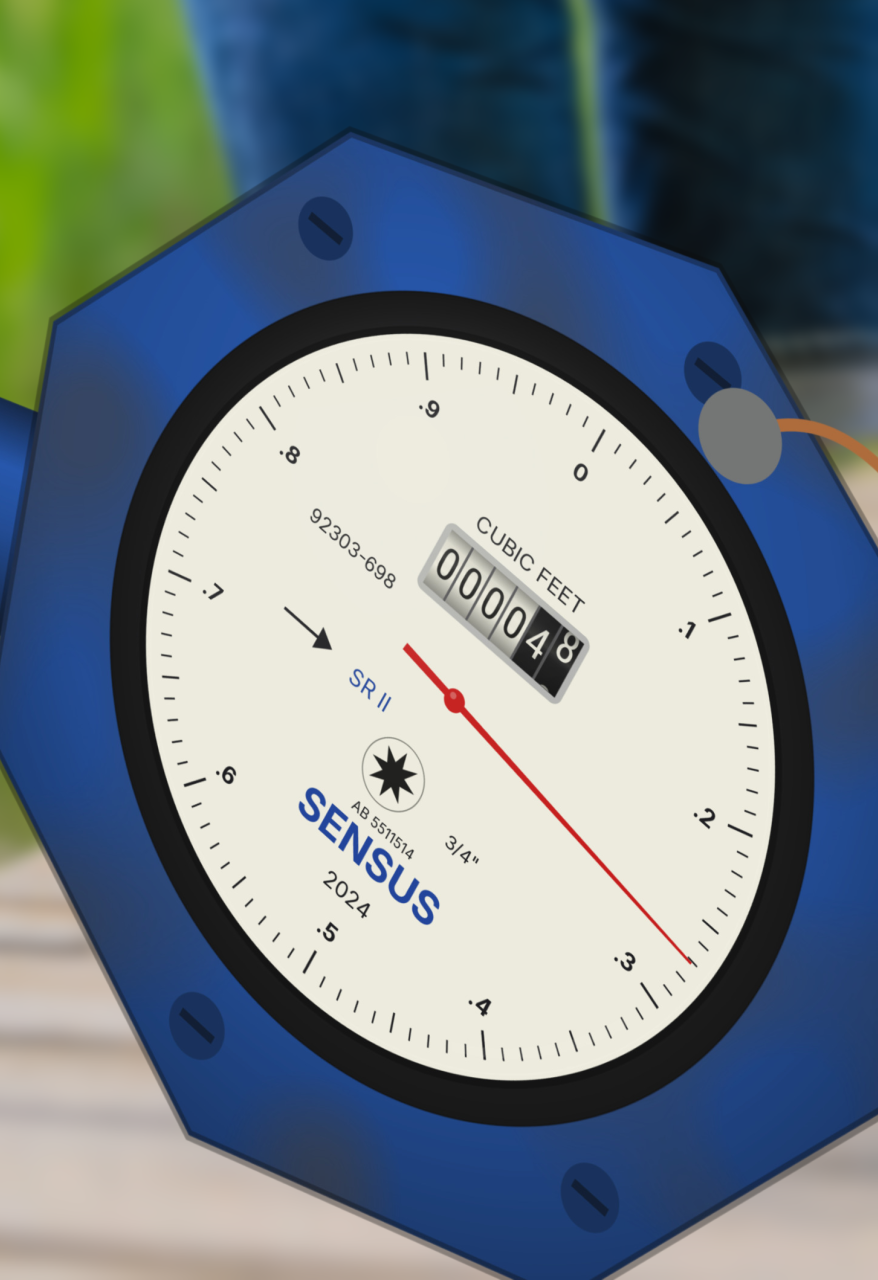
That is 48.27 ft³
